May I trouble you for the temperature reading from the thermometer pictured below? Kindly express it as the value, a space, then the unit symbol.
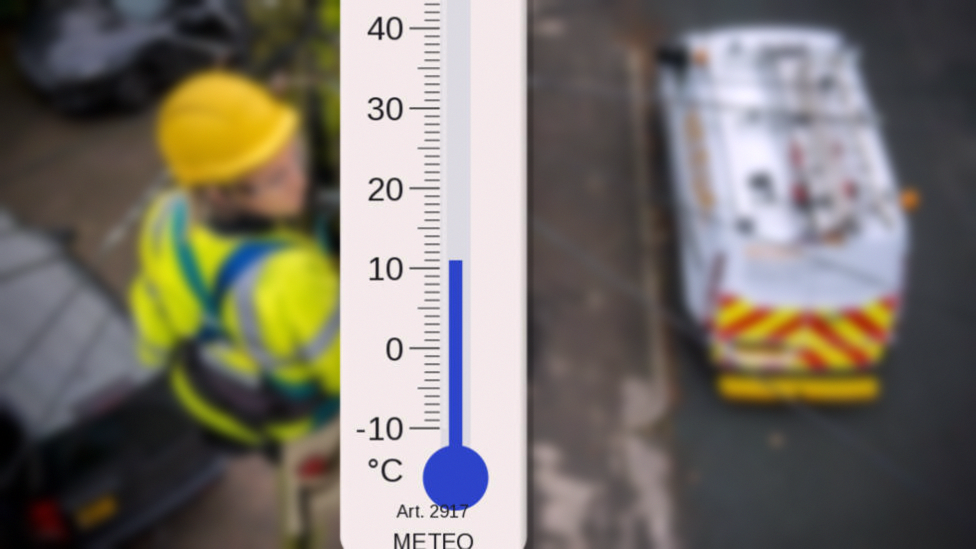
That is 11 °C
